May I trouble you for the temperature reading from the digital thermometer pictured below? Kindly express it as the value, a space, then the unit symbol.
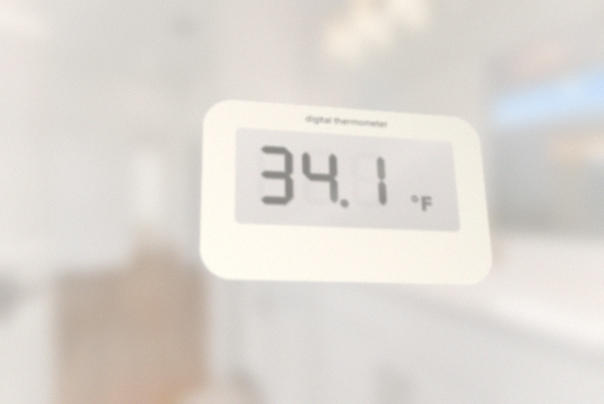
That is 34.1 °F
